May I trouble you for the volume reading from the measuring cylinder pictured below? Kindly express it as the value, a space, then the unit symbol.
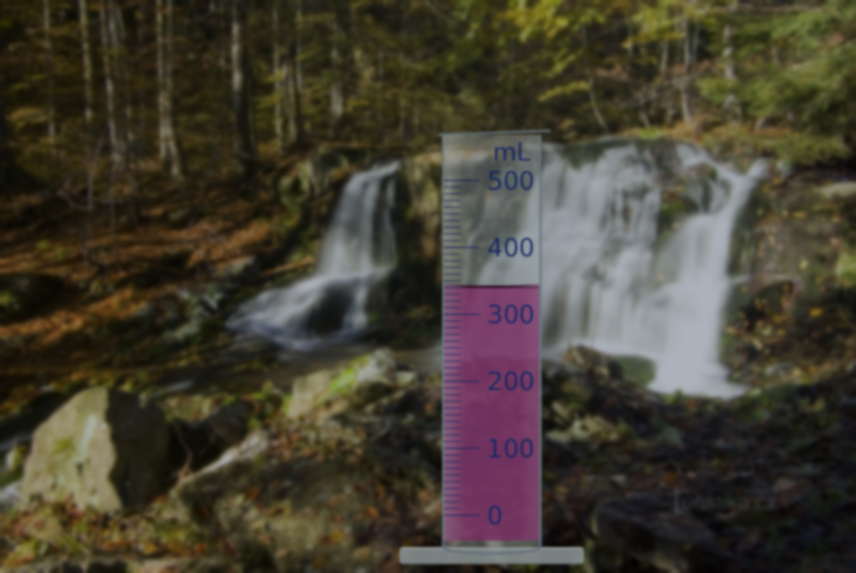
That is 340 mL
